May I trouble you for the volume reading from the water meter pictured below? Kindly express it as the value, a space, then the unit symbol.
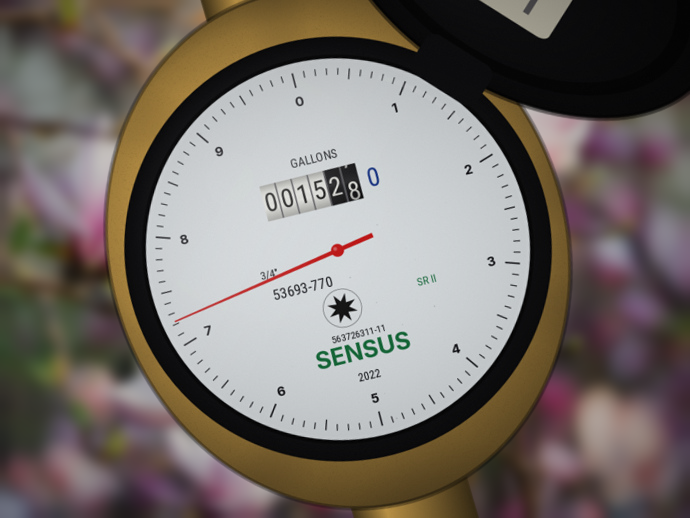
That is 15277.2 gal
